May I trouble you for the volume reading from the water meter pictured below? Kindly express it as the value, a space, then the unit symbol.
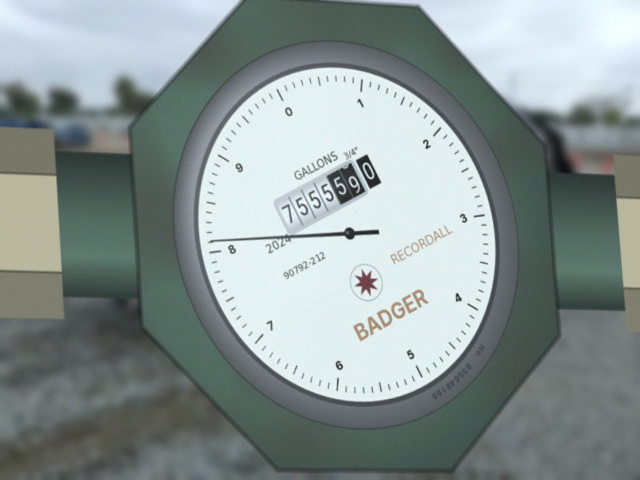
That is 7555588.1 gal
